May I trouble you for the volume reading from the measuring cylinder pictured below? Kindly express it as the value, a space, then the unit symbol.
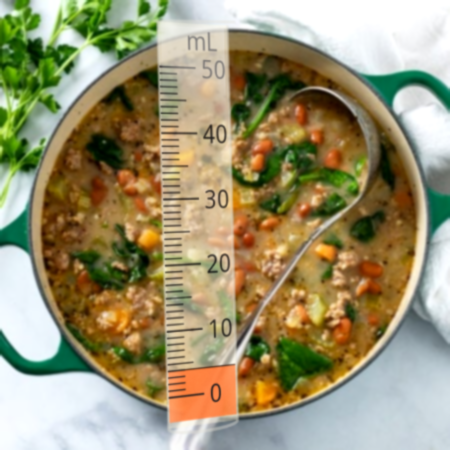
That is 4 mL
